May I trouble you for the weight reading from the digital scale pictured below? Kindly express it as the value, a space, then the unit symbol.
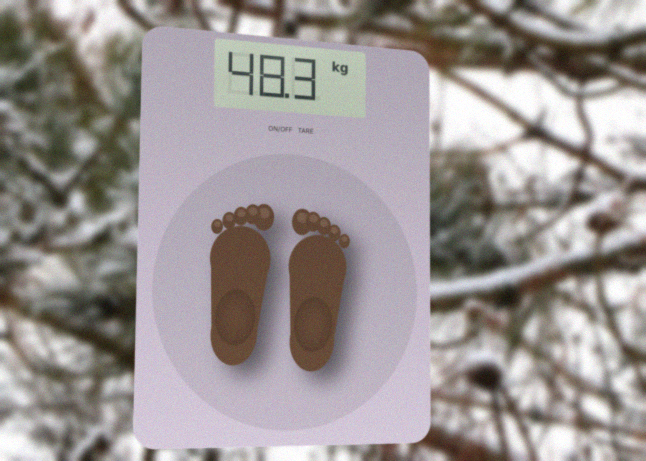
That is 48.3 kg
